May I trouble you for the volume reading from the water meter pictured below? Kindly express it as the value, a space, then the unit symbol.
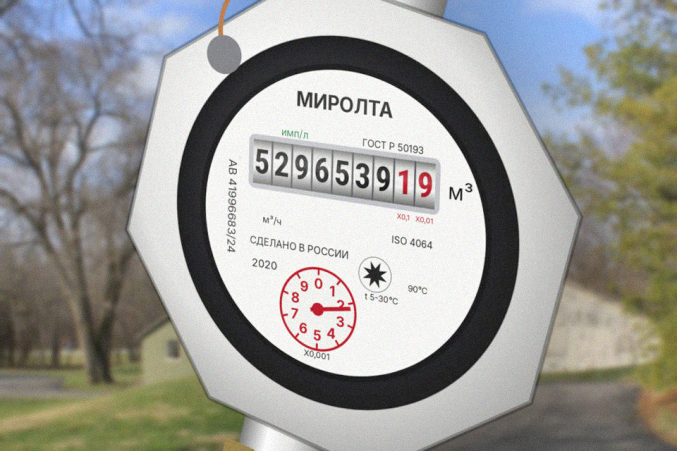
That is 5296539.192 m³
